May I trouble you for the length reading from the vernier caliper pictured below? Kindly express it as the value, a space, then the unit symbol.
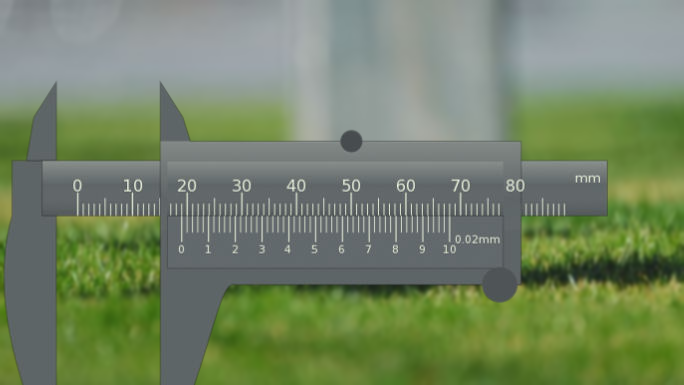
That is 19.0 mm
